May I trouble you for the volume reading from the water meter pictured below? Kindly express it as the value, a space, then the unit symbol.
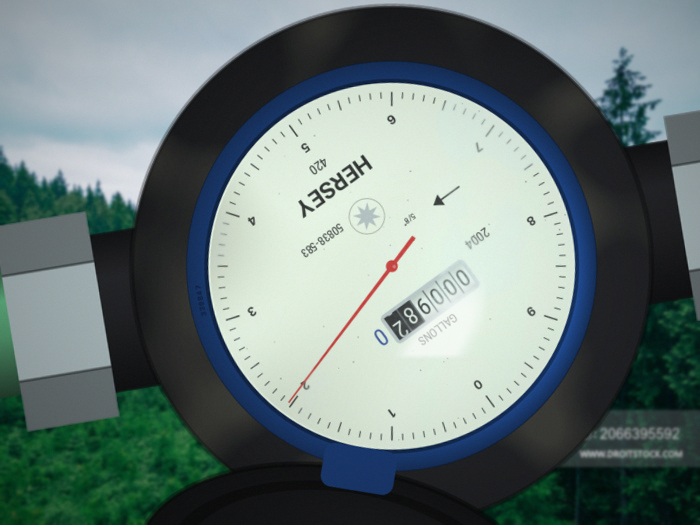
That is 9822.0 gal
